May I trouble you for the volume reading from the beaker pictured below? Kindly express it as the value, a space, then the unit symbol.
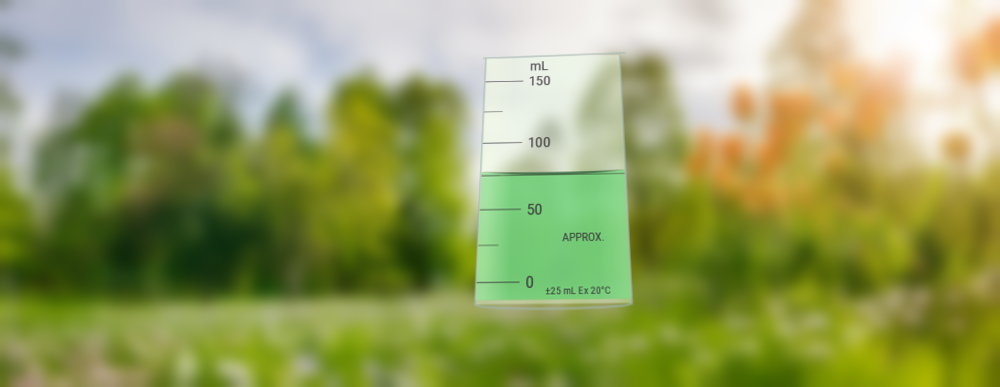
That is 75 mL
